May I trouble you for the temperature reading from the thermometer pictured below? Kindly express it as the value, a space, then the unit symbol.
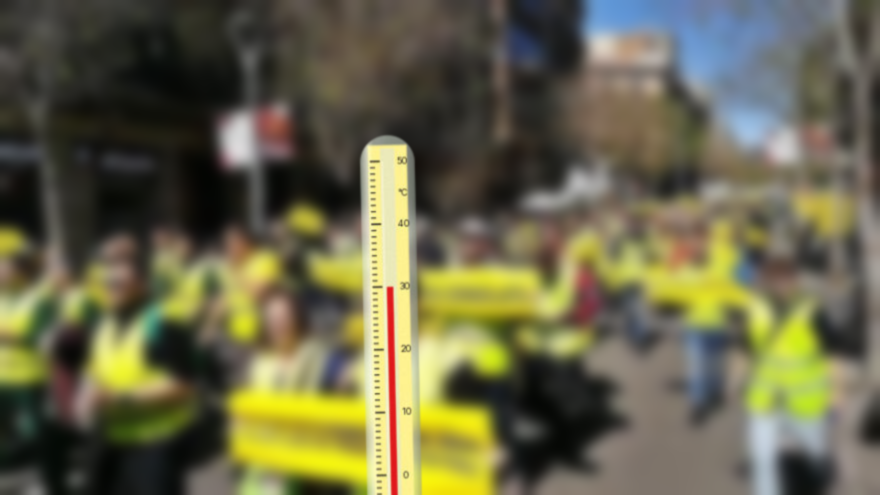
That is 30 °C
